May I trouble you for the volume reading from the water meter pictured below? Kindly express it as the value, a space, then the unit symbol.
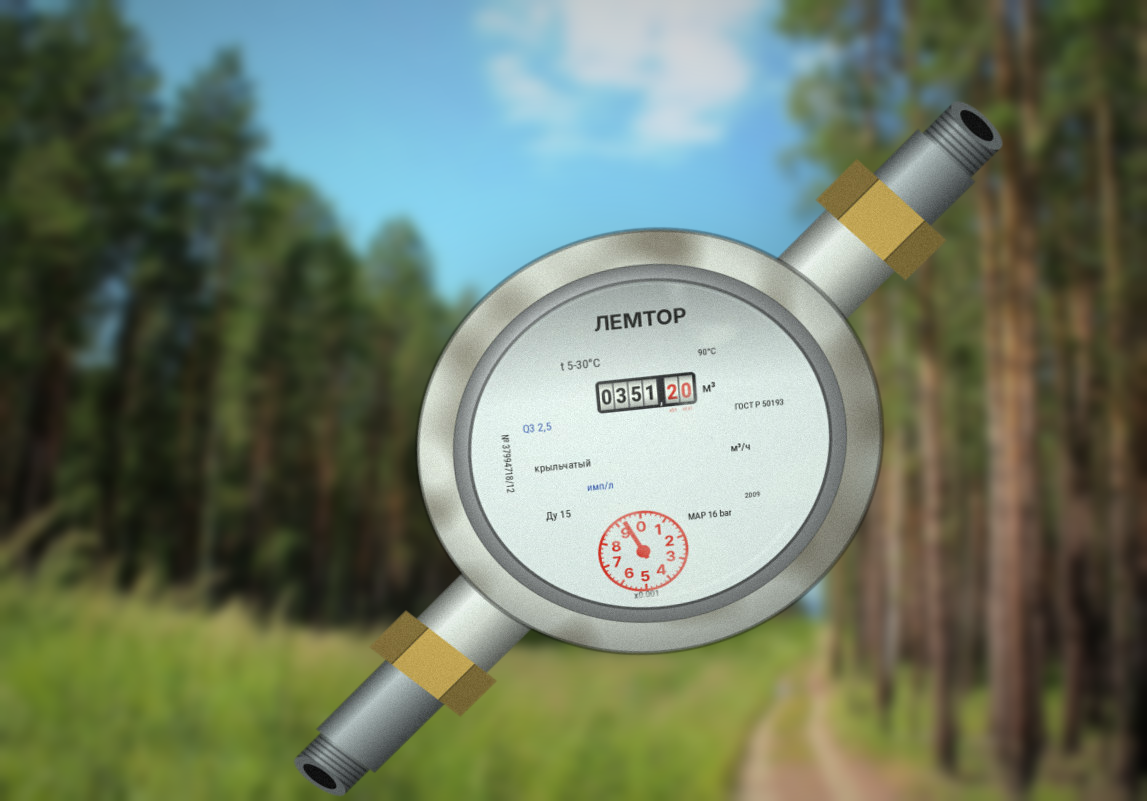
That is 351.199 m³
